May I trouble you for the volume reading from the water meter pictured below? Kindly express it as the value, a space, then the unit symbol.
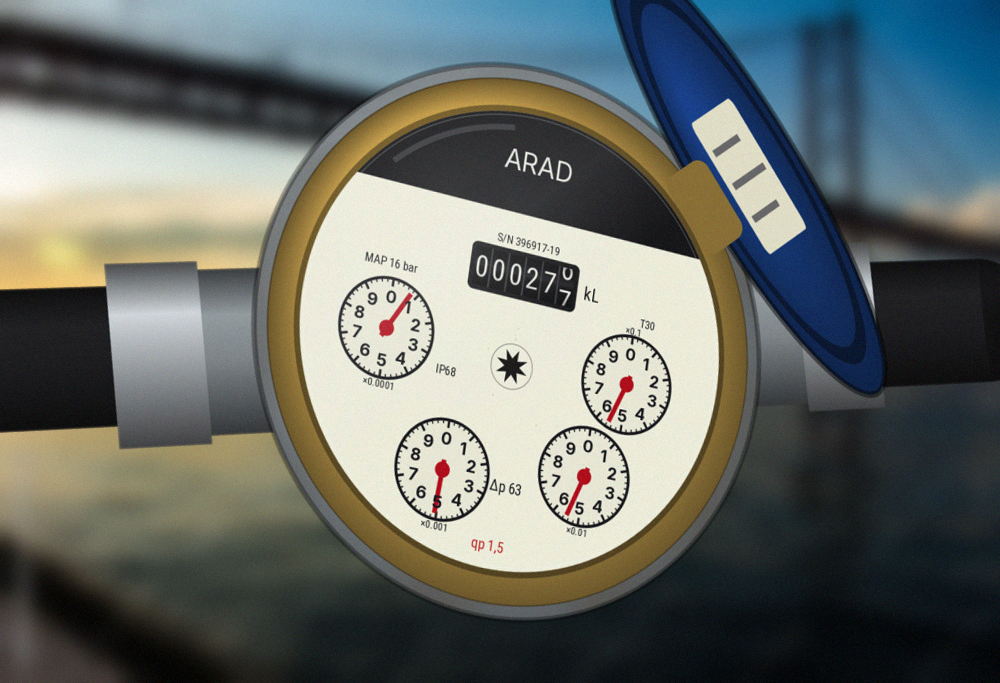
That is 276.5550 kL
